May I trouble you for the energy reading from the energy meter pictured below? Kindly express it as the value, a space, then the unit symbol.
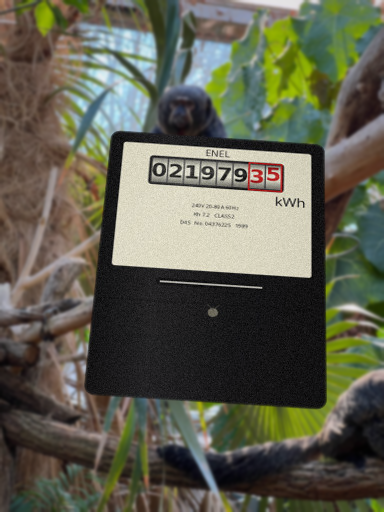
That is 21979.35 kWh
